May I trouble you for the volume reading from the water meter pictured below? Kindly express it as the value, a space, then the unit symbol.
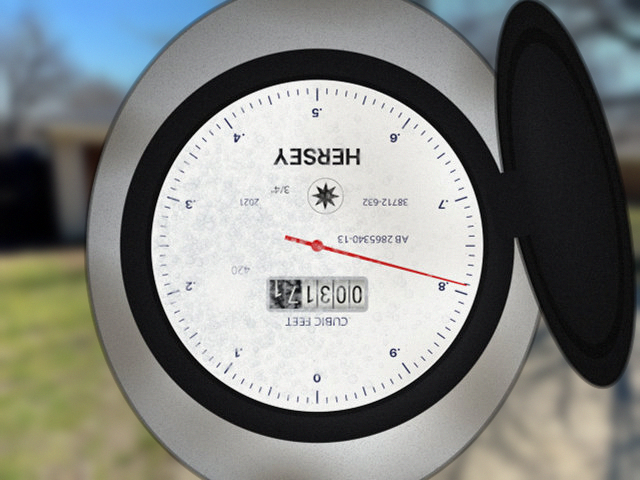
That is 3170.79 ft³
